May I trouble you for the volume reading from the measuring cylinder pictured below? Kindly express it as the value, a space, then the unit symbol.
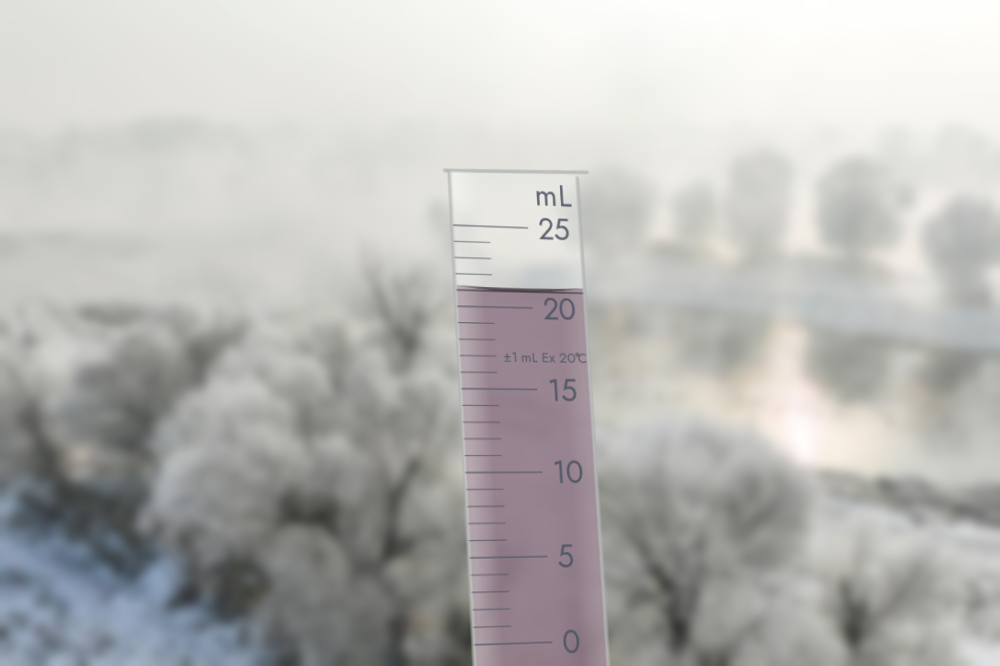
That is 21 mL
